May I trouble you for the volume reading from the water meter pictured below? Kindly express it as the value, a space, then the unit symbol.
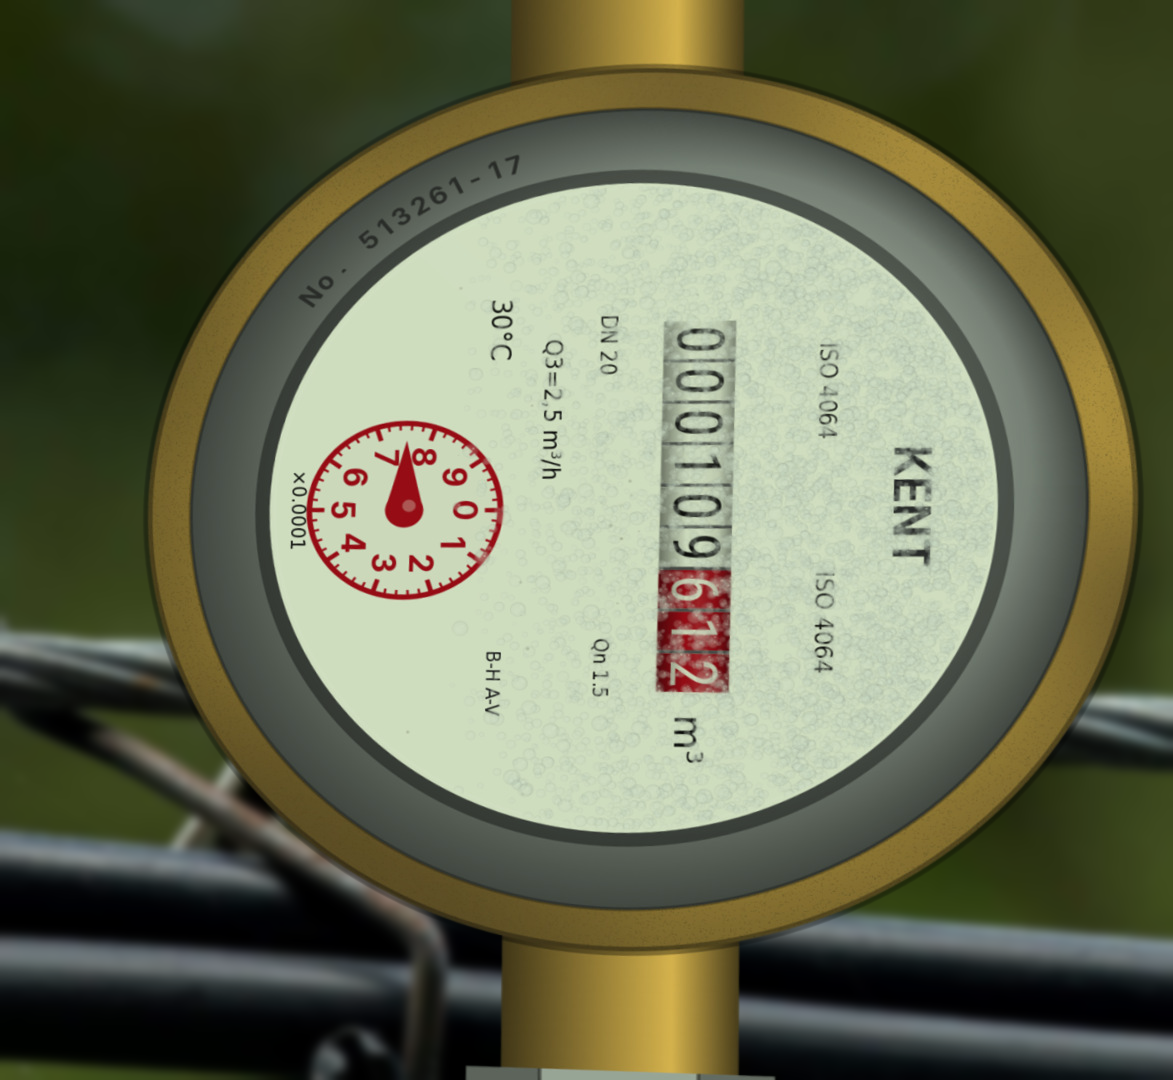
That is 109.6127 m³
